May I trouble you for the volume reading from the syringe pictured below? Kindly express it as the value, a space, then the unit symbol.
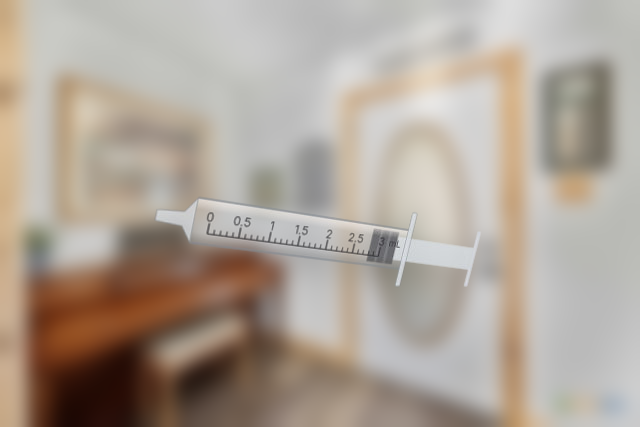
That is 2.8 mL
